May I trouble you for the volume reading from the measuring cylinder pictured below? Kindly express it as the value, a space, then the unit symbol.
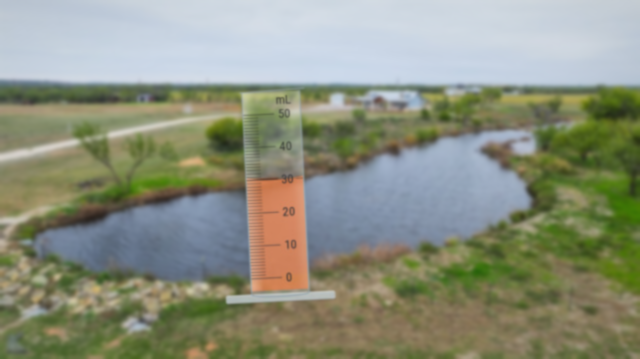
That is 30 mL
